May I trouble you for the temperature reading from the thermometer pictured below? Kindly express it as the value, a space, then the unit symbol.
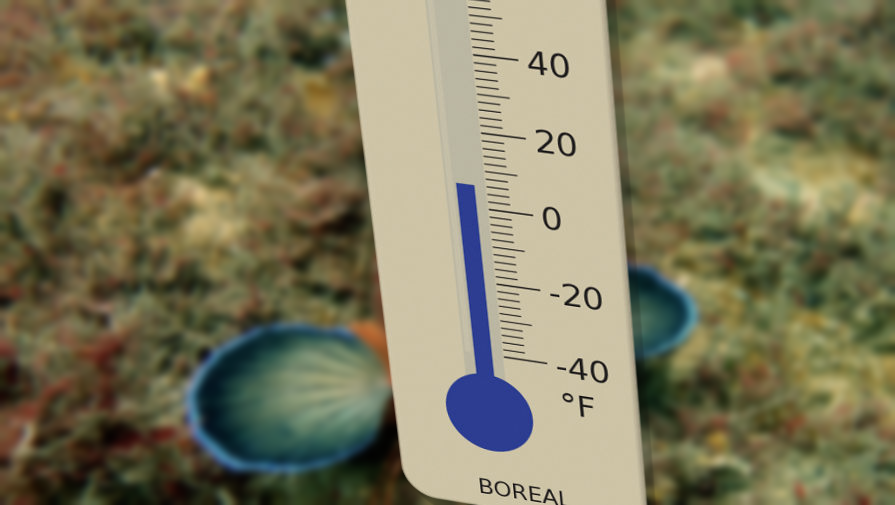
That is 6 °F
